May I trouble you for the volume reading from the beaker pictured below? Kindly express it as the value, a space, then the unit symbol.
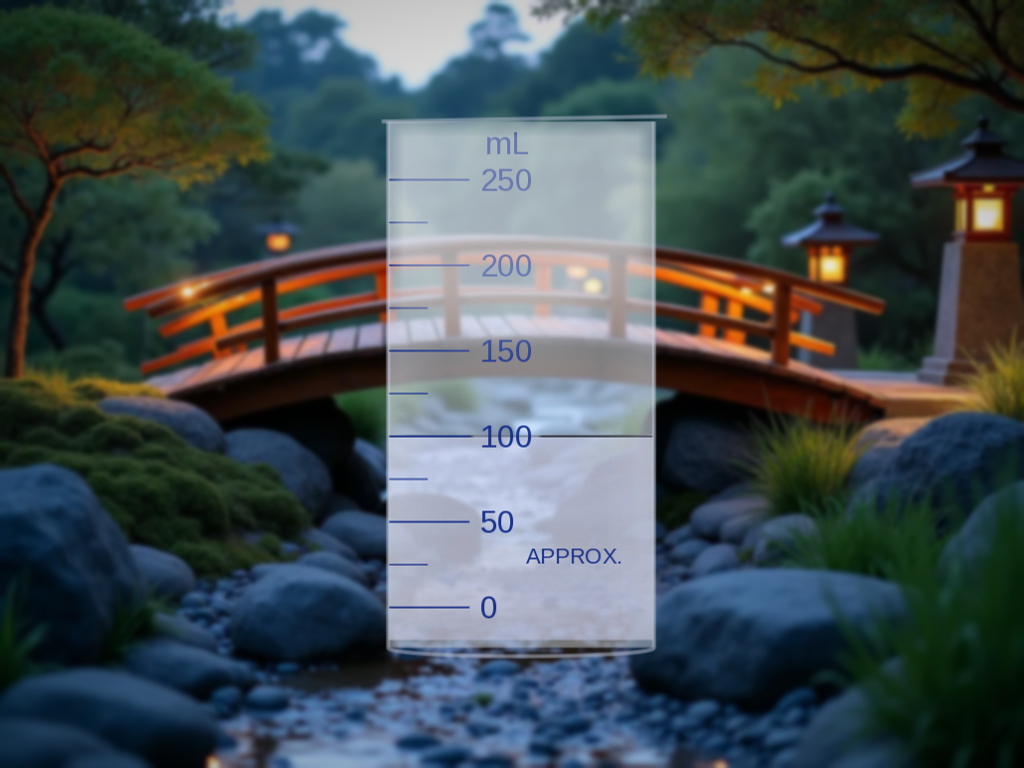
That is 100 mL
